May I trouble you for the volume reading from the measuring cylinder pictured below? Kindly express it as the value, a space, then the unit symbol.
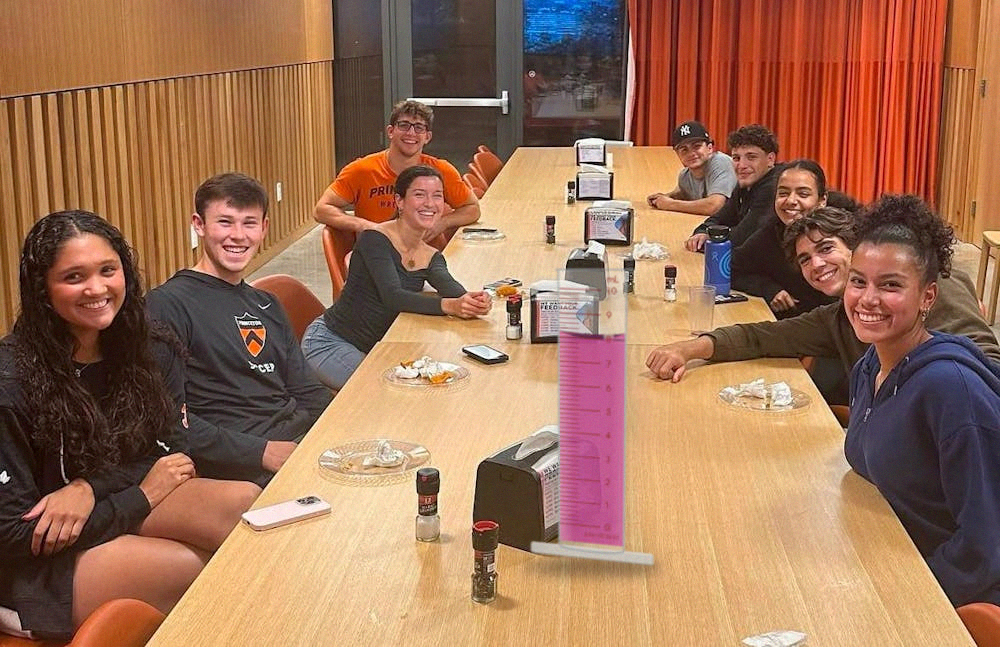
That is 8 mL
